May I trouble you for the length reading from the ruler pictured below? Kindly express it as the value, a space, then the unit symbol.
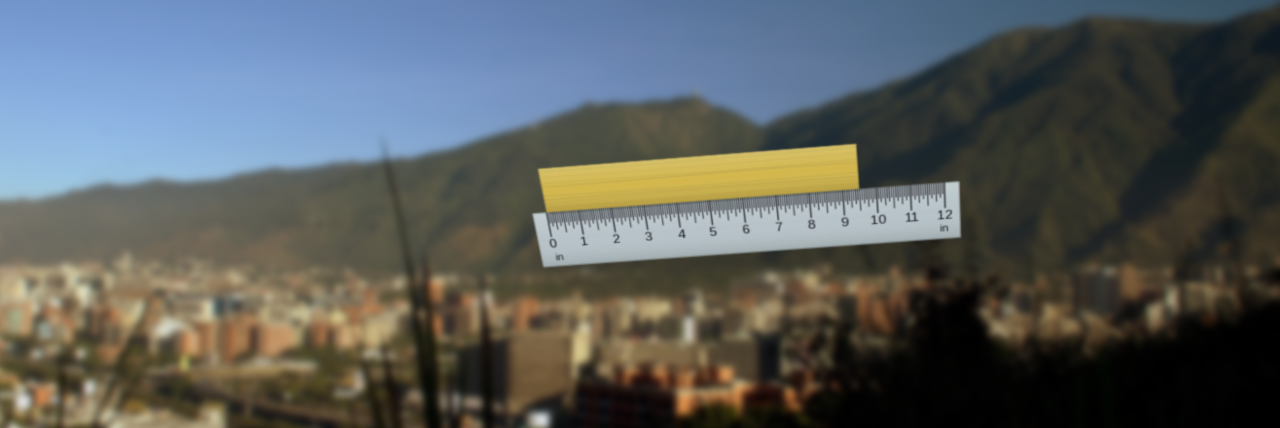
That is 9.5 in
